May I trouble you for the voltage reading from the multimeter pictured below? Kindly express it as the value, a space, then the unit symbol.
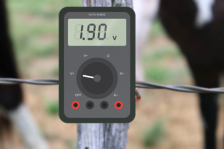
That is 1.90 V
